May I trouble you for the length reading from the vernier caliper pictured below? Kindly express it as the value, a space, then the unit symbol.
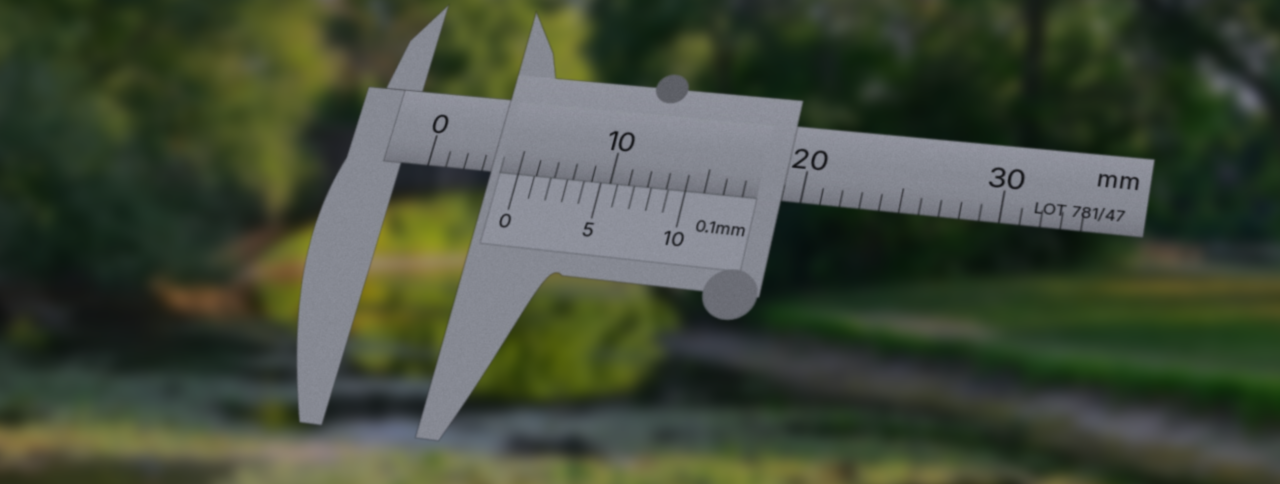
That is 5.0 mm
